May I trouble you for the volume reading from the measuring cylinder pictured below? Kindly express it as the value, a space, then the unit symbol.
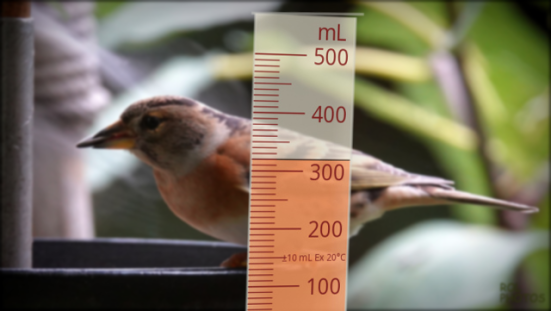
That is 320 mL
